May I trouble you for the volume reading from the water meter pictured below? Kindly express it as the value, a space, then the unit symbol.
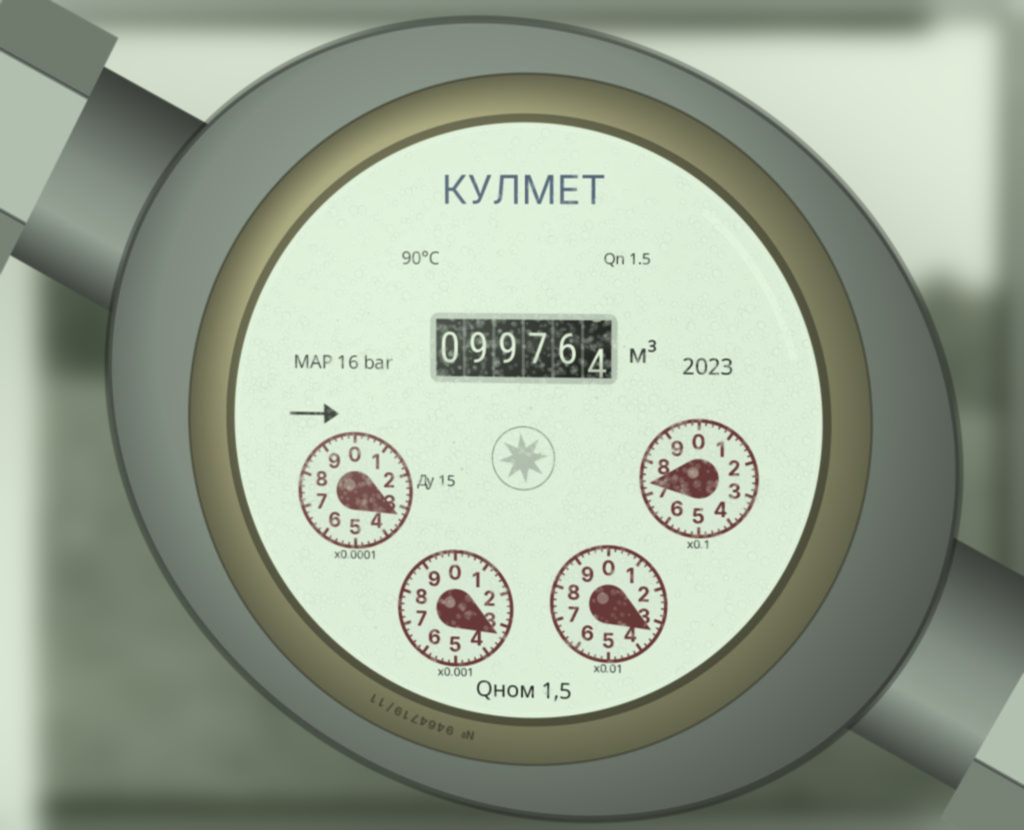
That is 99763.7333 m³
